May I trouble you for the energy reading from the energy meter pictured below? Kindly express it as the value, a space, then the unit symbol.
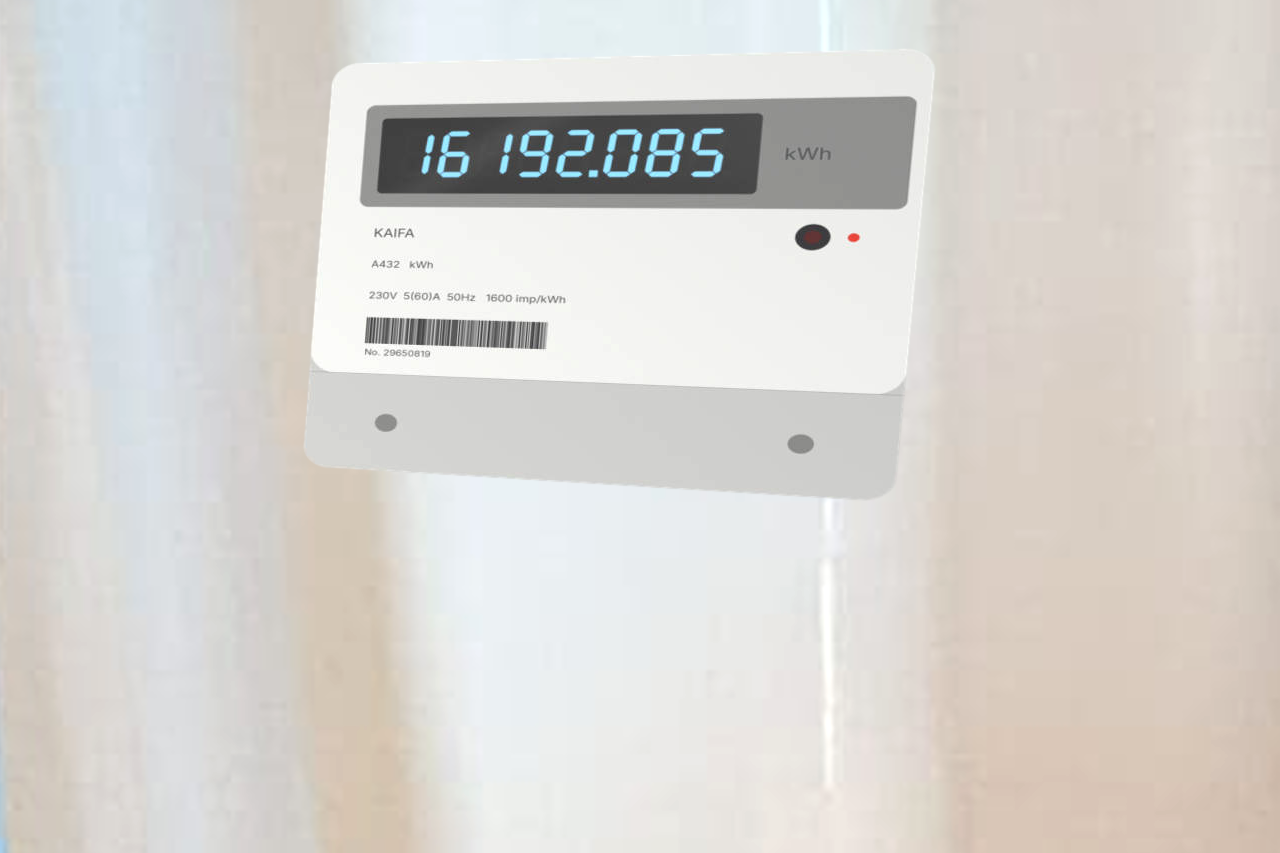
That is 16192.085 kWh
